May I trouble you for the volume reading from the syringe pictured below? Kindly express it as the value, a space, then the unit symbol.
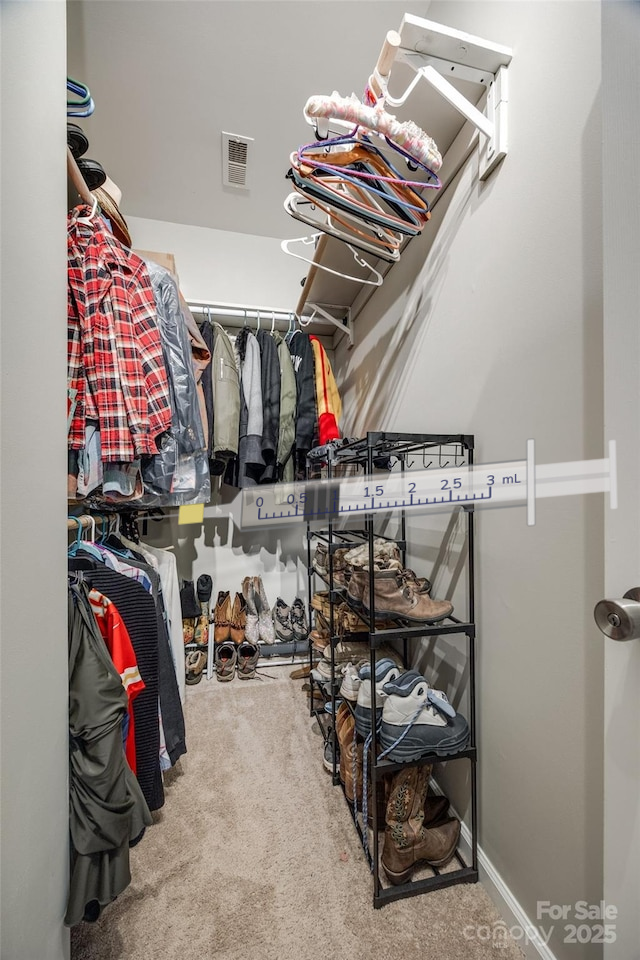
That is 0.6 mL
